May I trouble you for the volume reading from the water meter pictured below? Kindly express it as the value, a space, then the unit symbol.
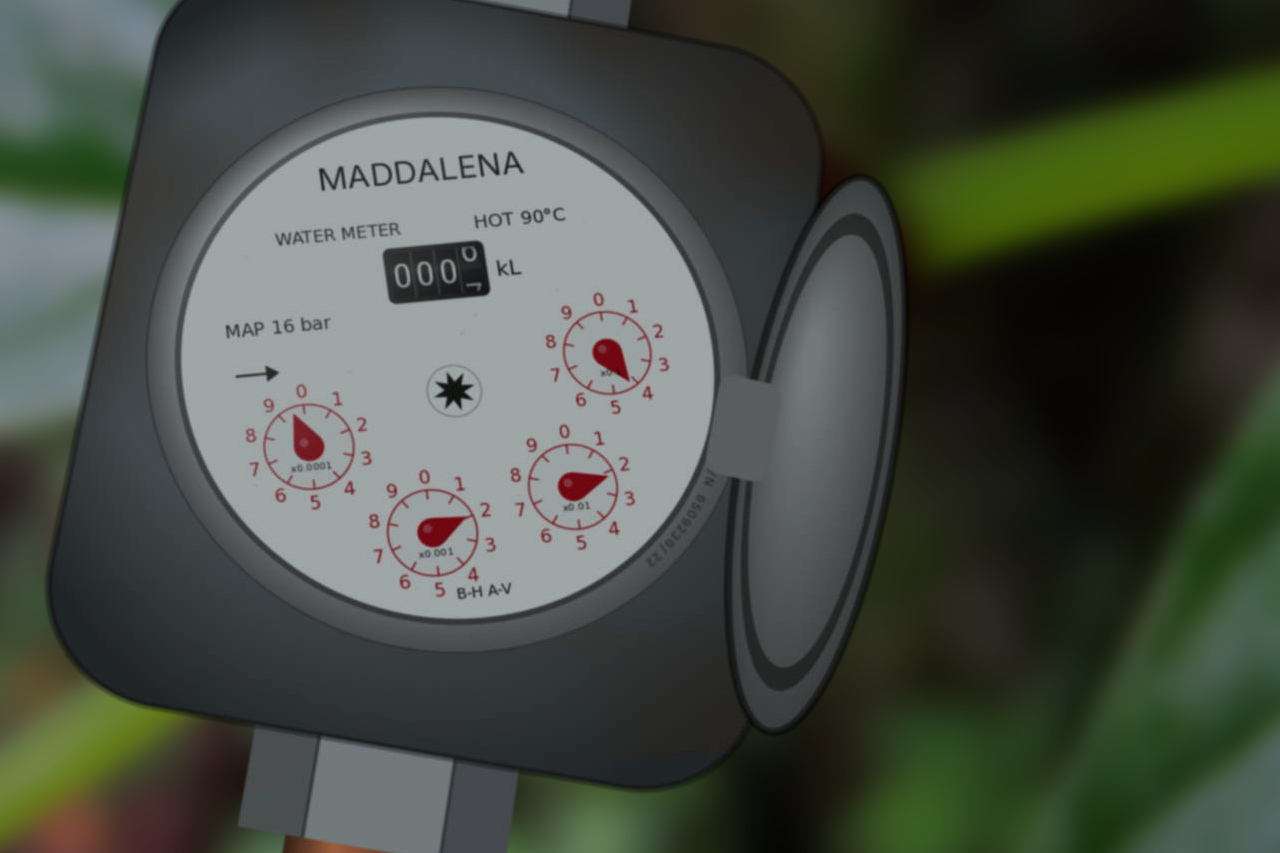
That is 6.4219 kL
